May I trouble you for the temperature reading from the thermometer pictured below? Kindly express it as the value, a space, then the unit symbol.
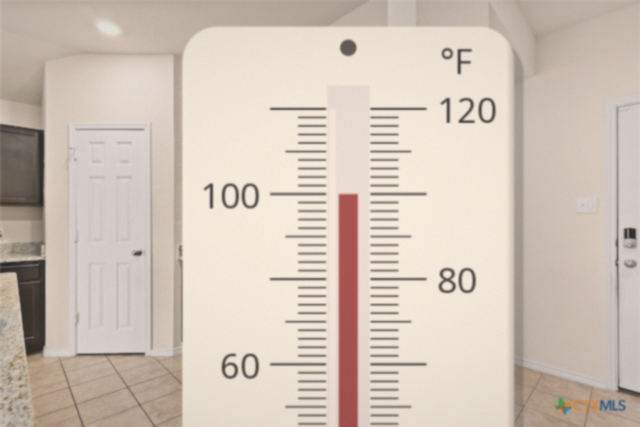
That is 100 °F
